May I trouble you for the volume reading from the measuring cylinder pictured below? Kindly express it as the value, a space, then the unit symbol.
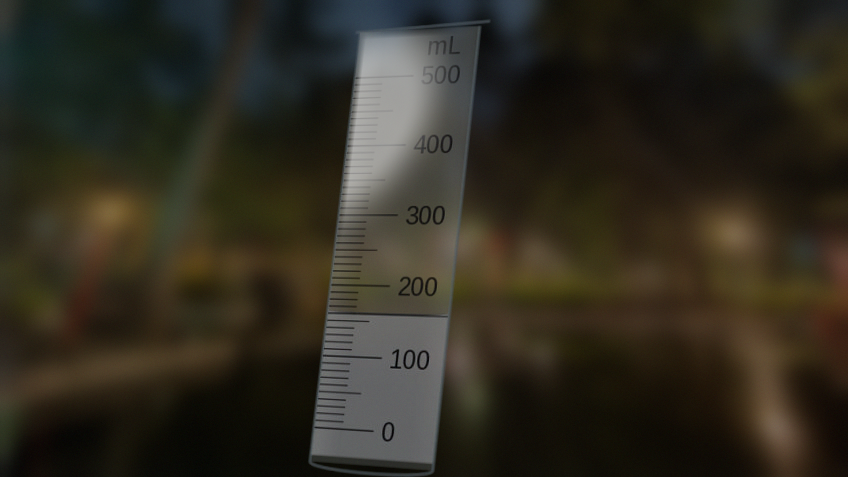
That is 160 mL
